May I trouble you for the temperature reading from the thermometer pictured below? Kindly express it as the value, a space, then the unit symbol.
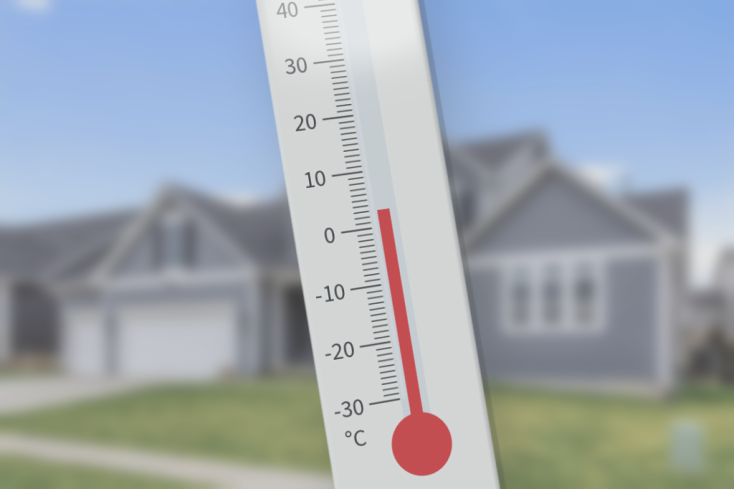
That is 3 °C
